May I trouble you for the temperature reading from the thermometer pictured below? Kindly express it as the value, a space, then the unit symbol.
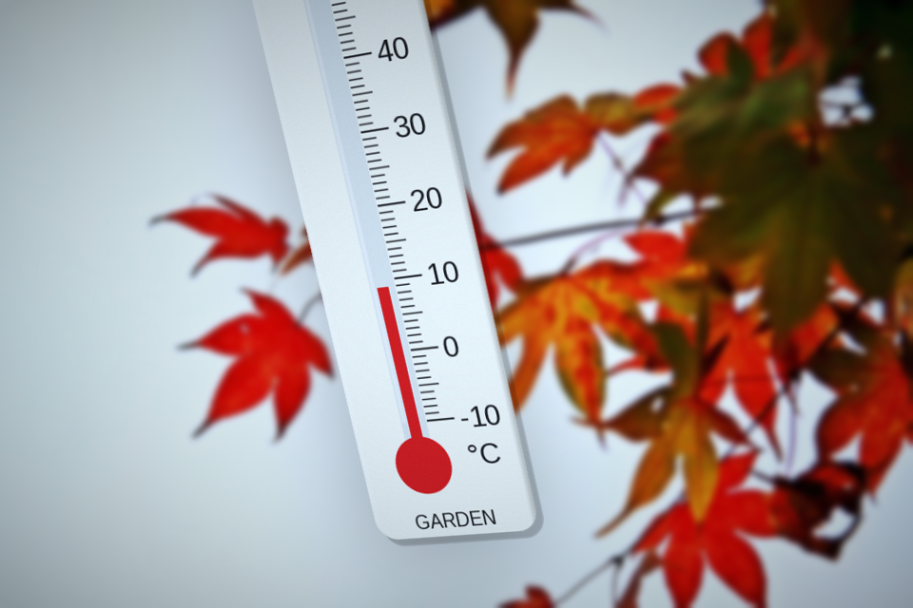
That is 9 °C
